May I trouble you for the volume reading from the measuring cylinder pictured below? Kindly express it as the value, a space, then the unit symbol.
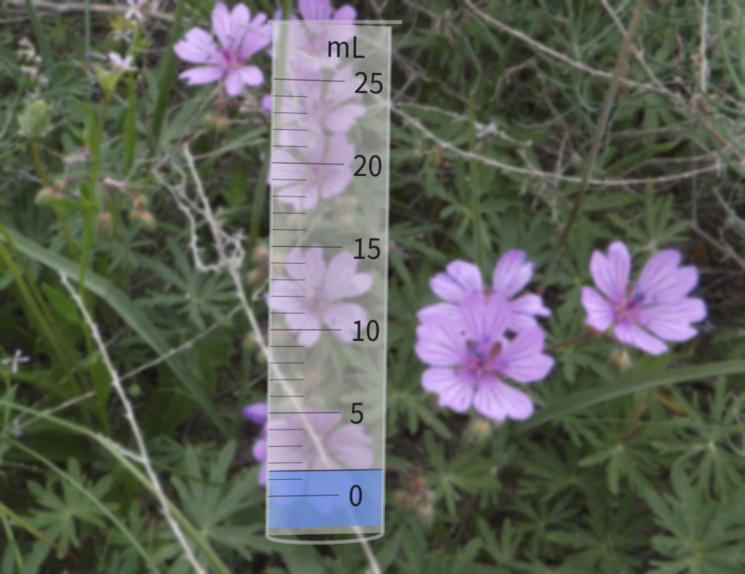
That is 1.5 mL
